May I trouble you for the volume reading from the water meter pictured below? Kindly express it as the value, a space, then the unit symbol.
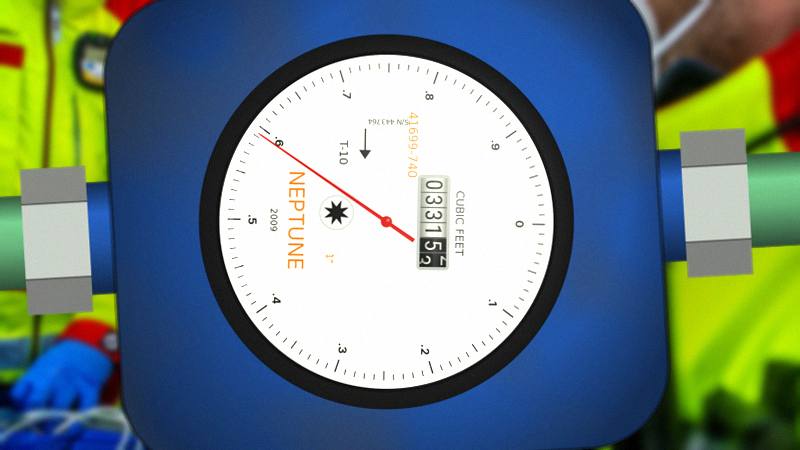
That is 33152.59 ft³
